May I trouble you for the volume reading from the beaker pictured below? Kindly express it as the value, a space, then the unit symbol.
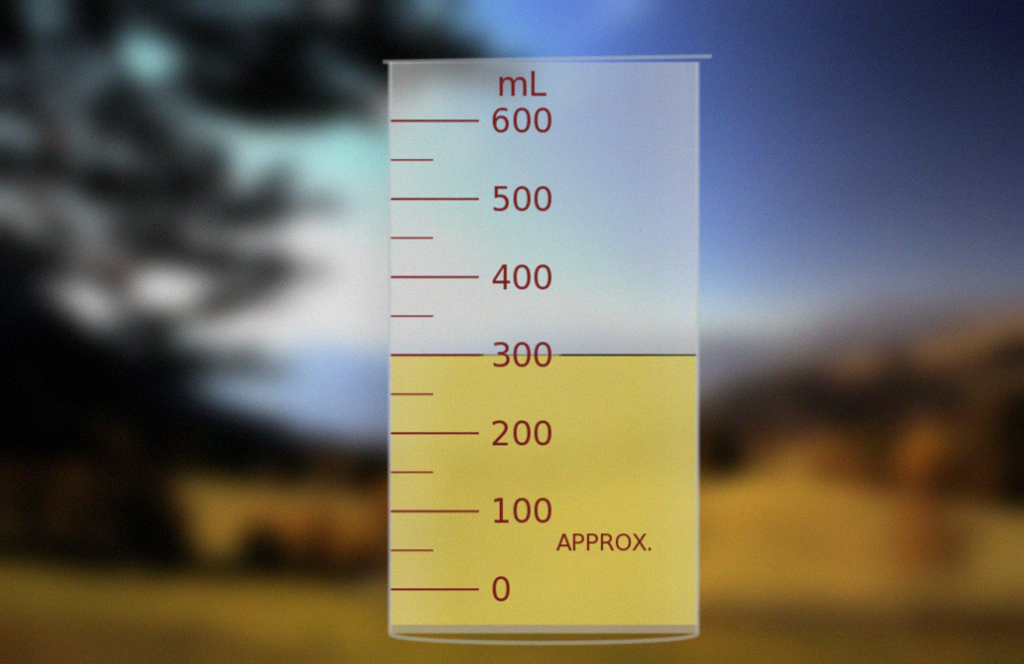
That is 300 mL
